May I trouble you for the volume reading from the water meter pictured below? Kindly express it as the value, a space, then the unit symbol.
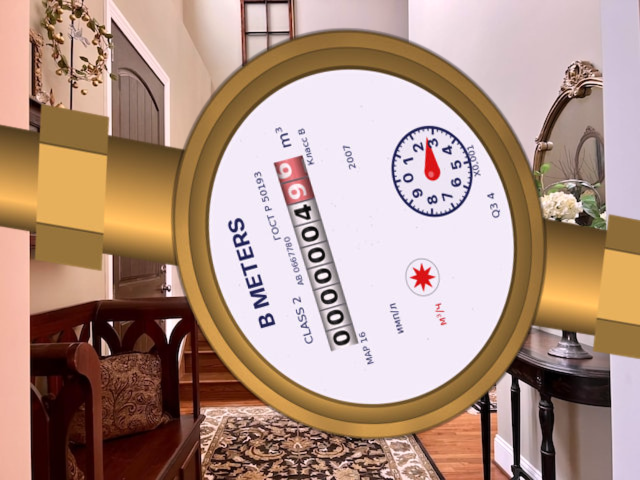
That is 4.962 m³
